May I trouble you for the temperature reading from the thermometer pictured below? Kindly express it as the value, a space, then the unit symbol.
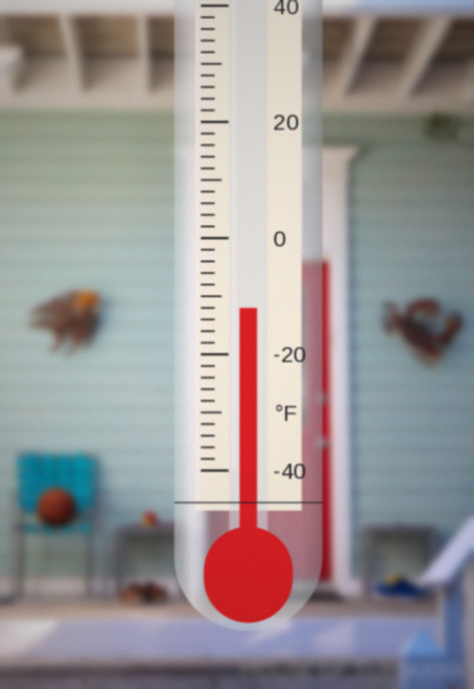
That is -12 °F
